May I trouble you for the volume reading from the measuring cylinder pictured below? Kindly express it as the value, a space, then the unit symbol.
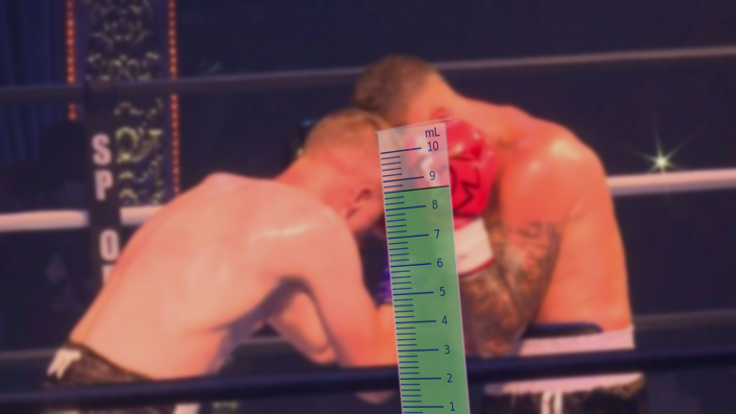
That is 8.6 mL
